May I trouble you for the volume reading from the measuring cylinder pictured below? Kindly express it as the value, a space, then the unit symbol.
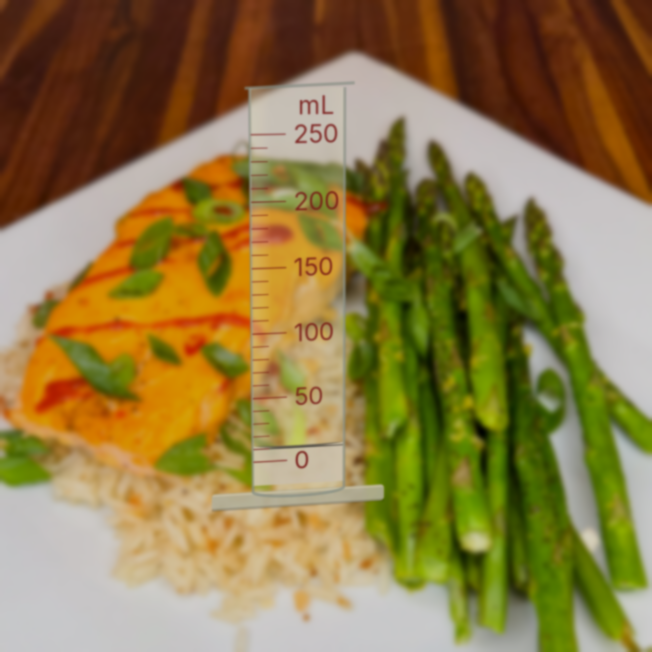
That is 10 mL
